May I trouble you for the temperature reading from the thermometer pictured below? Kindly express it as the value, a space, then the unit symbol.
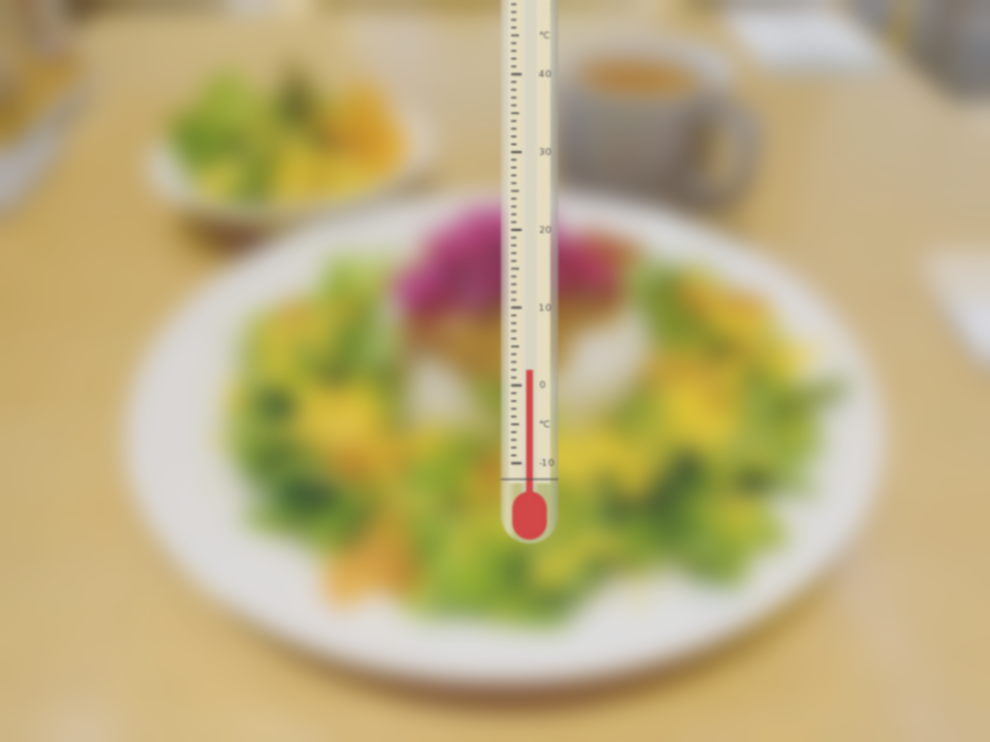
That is 2 °C
